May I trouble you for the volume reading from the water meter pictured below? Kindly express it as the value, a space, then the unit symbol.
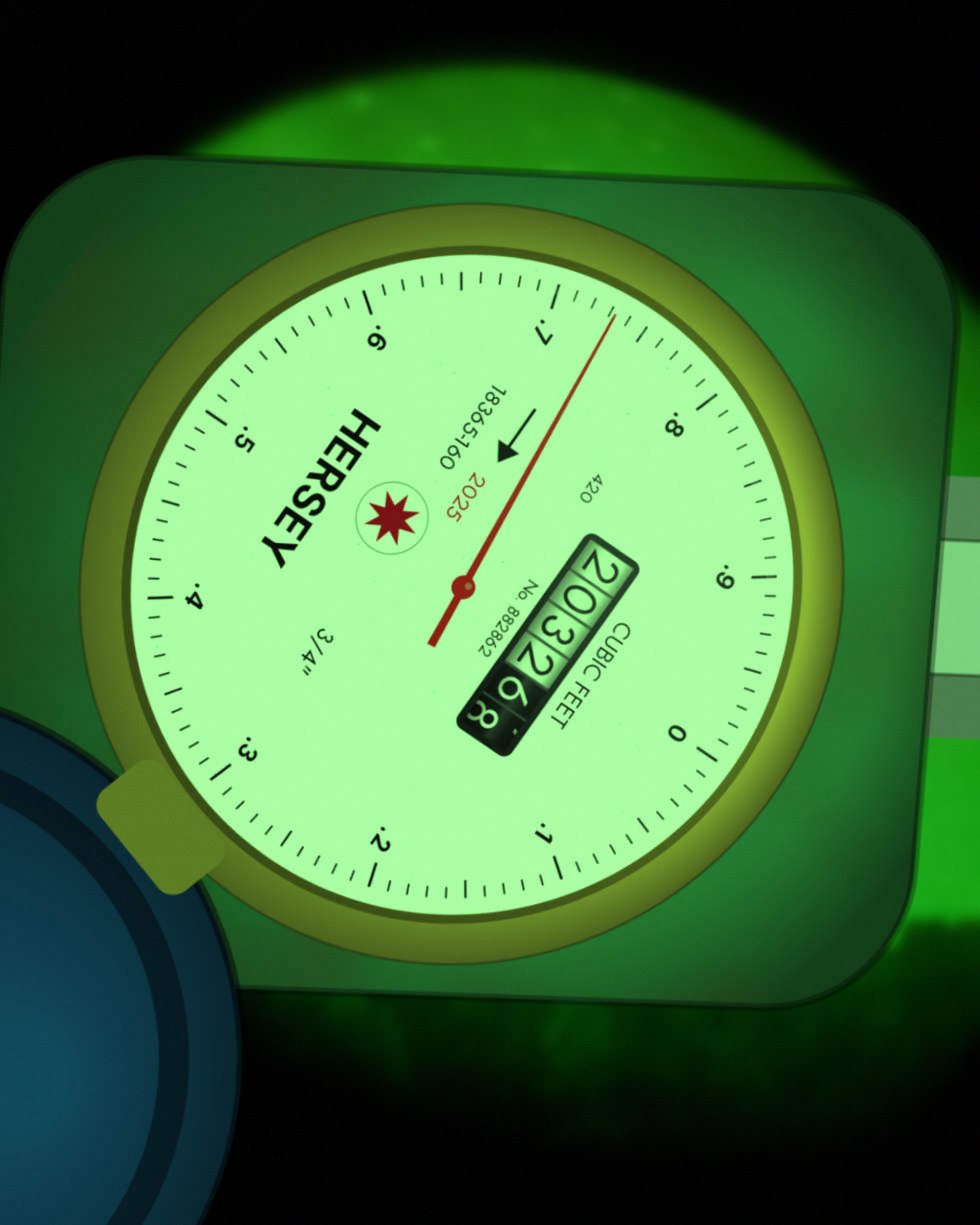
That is 203267.73 ft³
